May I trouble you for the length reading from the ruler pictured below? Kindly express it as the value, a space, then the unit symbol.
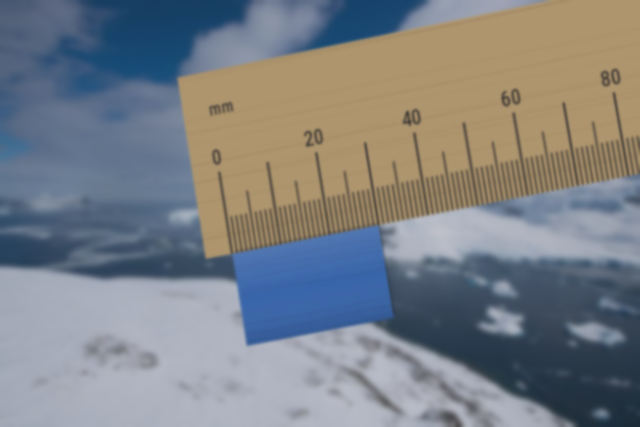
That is 30 mm
